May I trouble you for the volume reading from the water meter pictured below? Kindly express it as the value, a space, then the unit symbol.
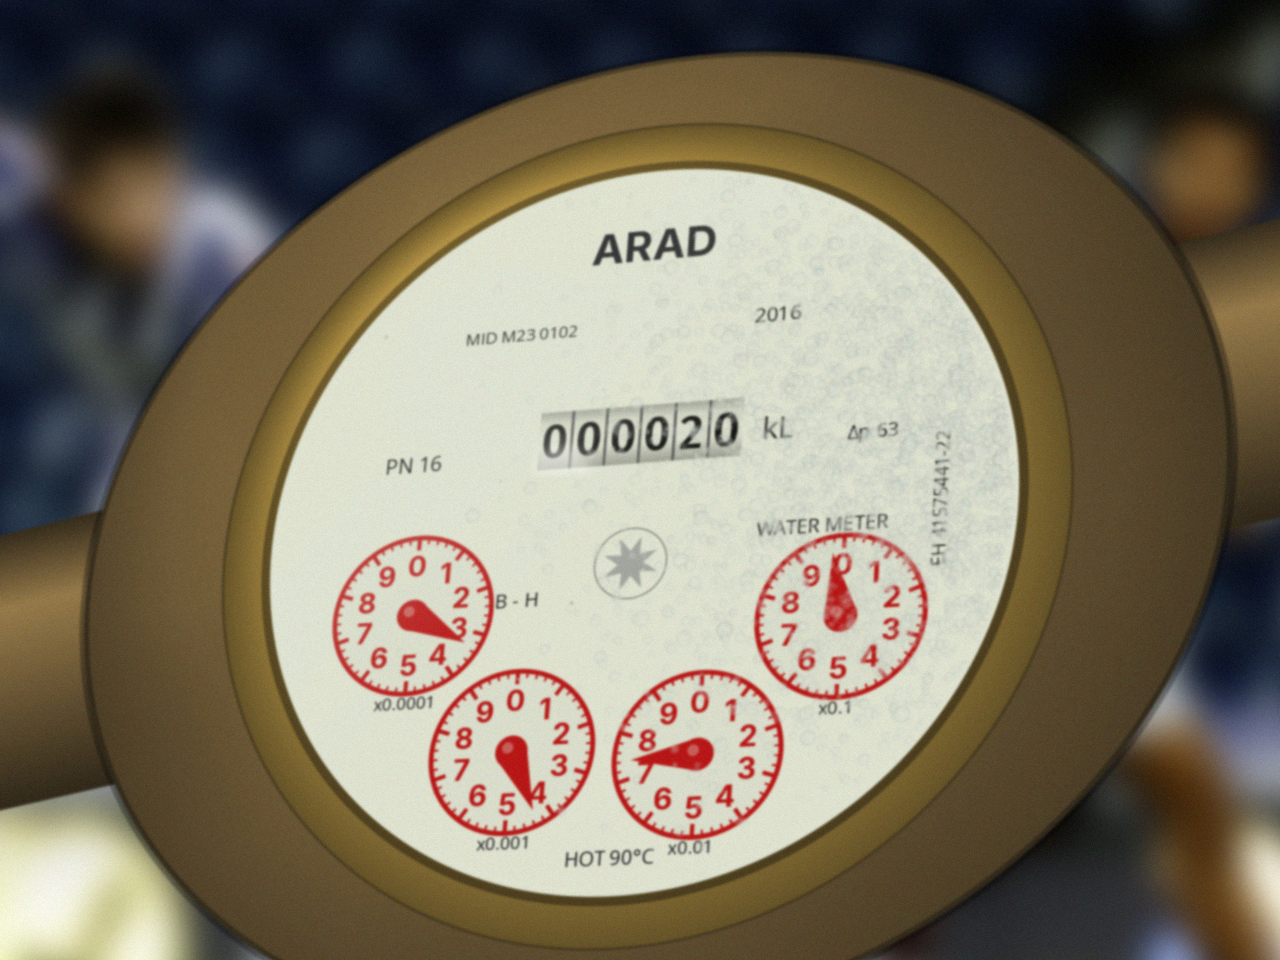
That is 19.9743 kL
